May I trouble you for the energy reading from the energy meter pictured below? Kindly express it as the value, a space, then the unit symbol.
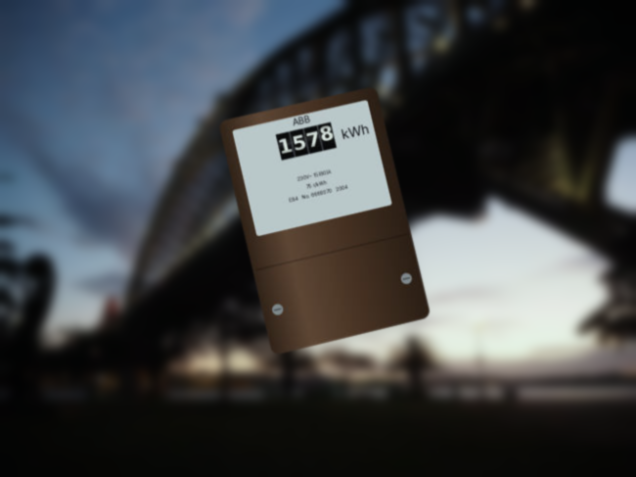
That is 1578 kWh
